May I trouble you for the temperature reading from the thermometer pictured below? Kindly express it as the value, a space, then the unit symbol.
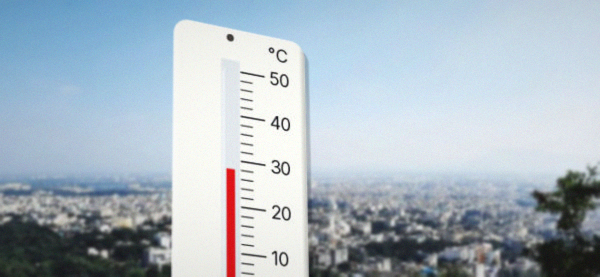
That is 28 °C
